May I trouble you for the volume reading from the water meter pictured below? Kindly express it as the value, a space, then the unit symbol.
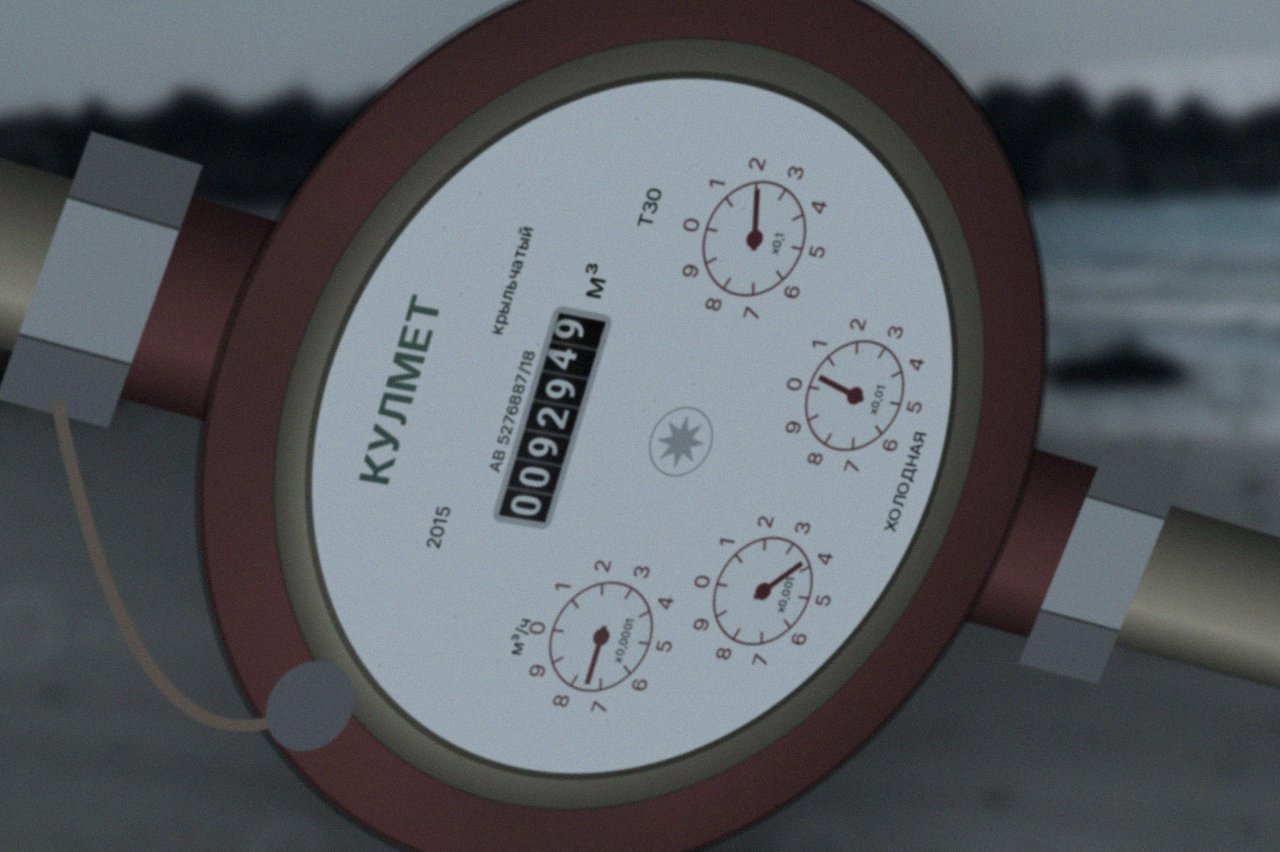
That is 92949.2037 m³
